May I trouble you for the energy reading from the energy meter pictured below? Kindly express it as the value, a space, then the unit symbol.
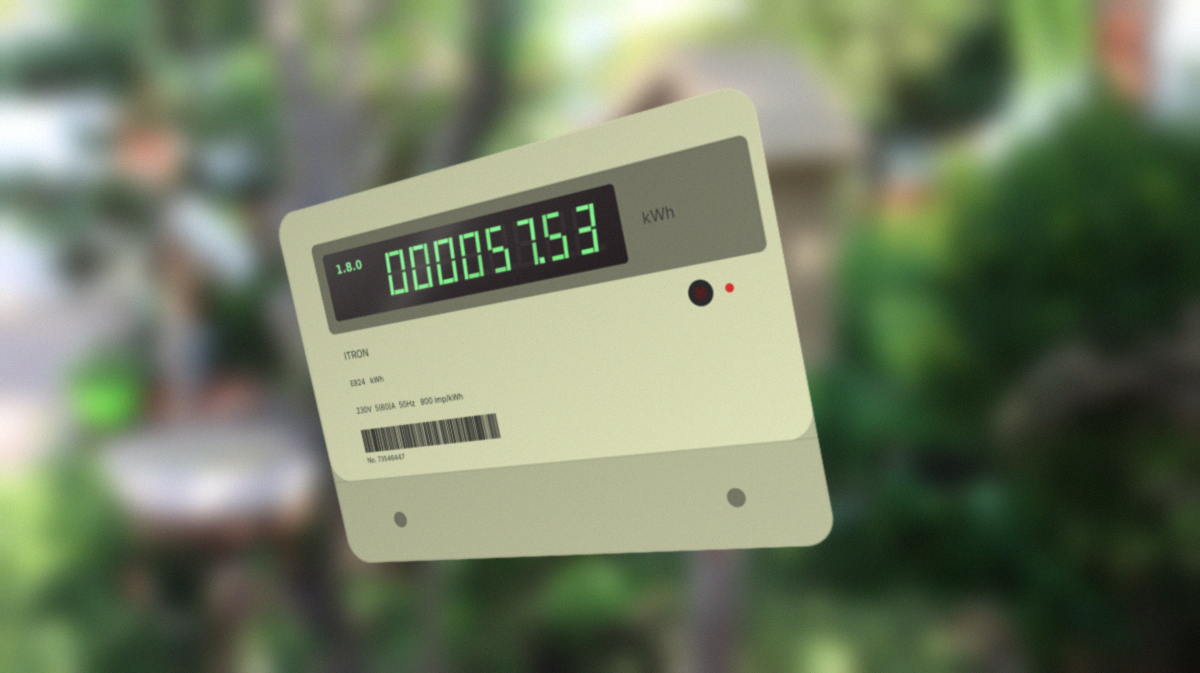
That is 57.53 kWh
